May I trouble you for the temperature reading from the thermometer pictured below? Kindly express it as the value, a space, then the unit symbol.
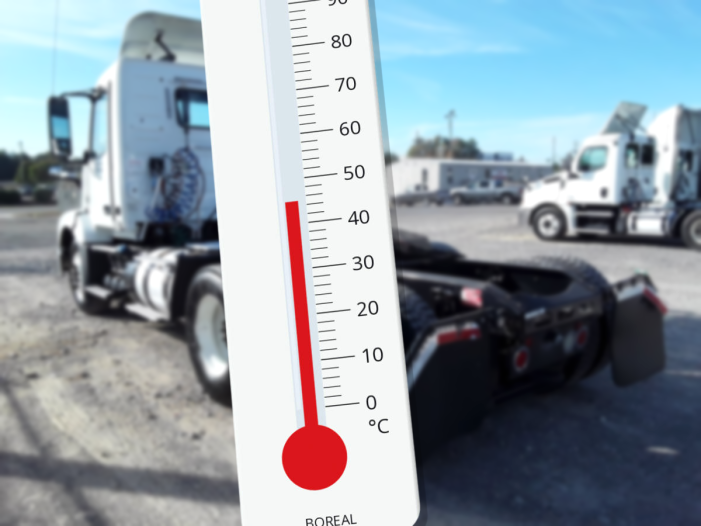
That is 45 °C
